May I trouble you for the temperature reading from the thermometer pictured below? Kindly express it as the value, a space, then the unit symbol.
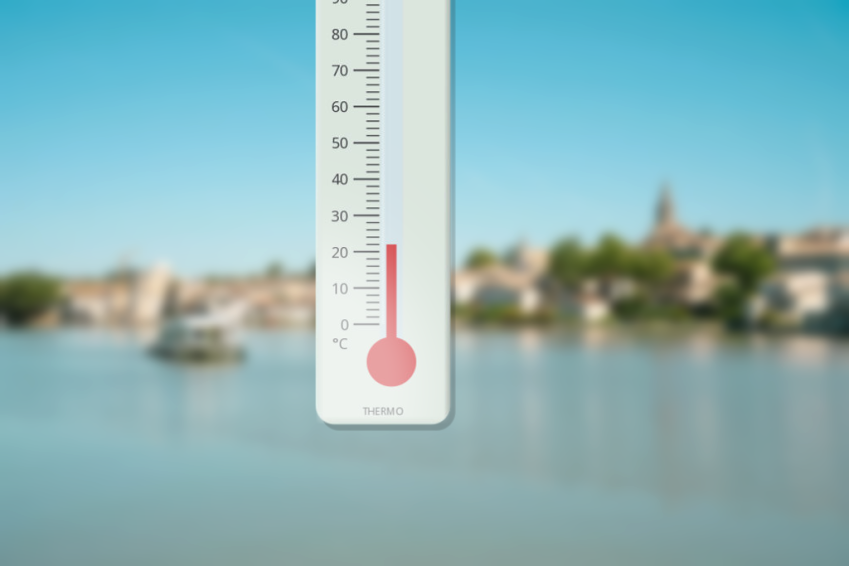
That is 22 °C
